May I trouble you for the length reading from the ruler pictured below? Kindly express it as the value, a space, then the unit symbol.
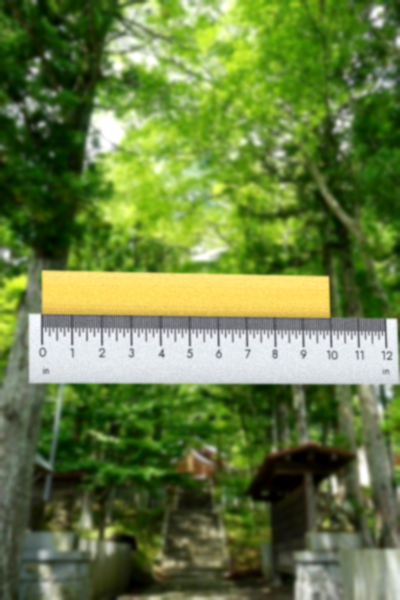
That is 10 in
